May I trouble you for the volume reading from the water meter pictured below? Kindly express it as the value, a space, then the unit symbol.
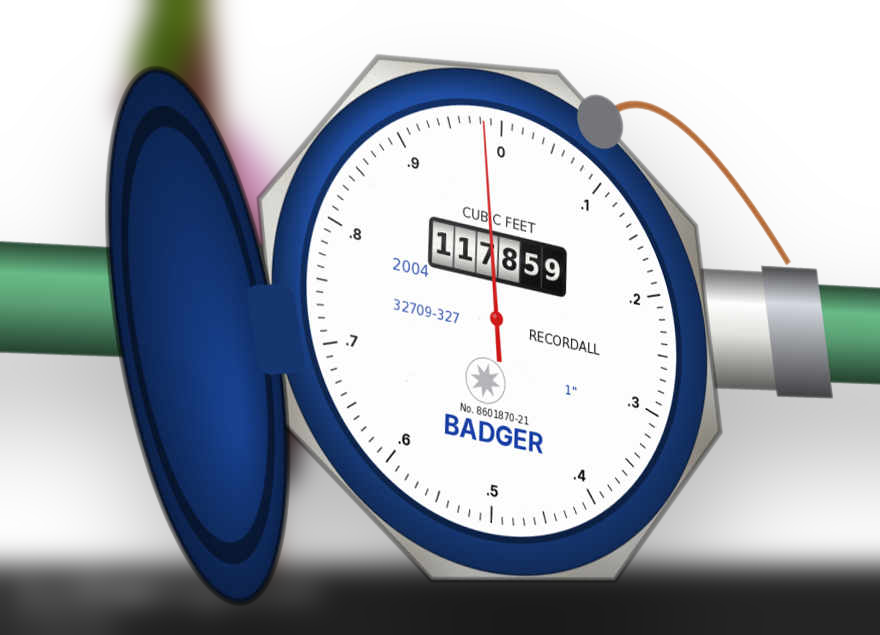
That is 117858.98 ft³
